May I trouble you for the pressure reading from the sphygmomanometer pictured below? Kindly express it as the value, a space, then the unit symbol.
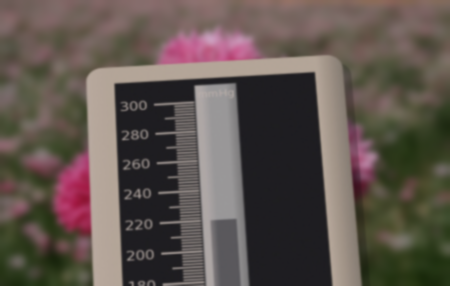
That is 220 mmHg
